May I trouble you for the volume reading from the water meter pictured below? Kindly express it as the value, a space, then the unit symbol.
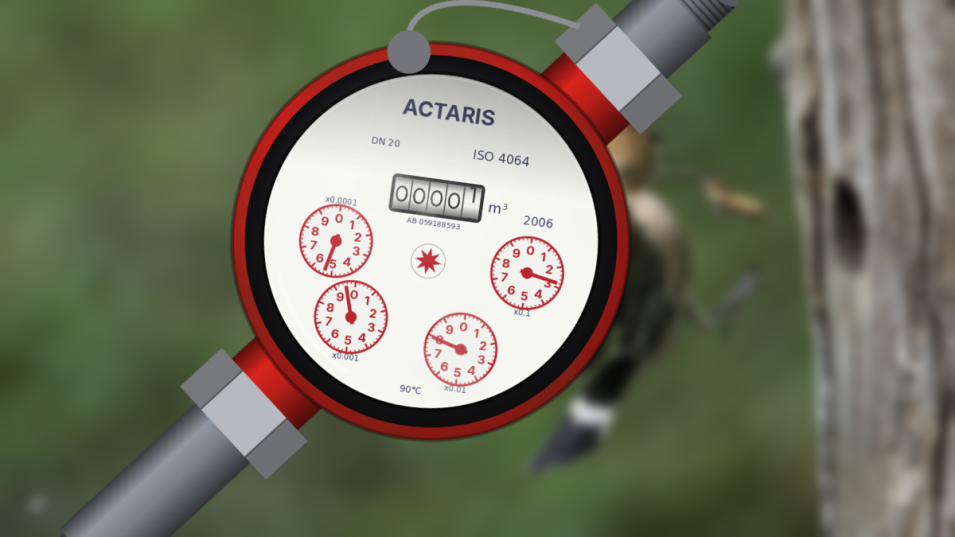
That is 1.2795 m³
